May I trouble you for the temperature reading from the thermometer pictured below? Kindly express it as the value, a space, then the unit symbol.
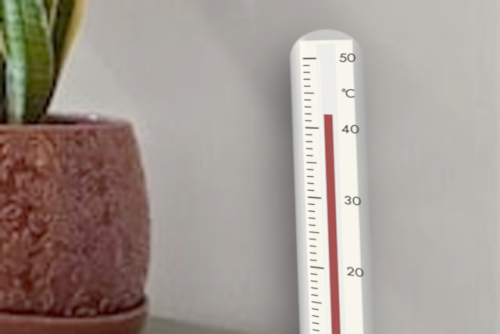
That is 42 °C
